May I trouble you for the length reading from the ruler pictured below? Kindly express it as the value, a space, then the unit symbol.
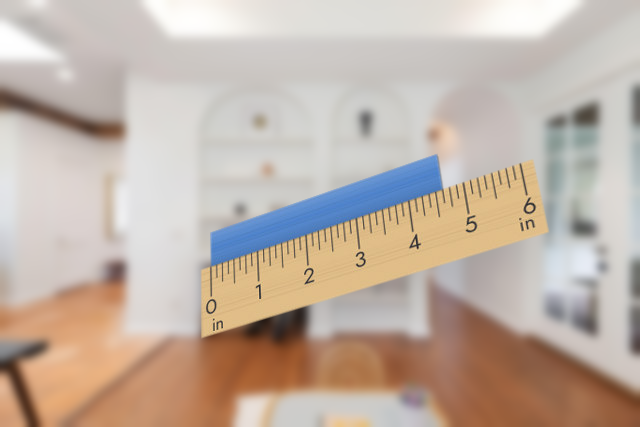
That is 4.625 in
